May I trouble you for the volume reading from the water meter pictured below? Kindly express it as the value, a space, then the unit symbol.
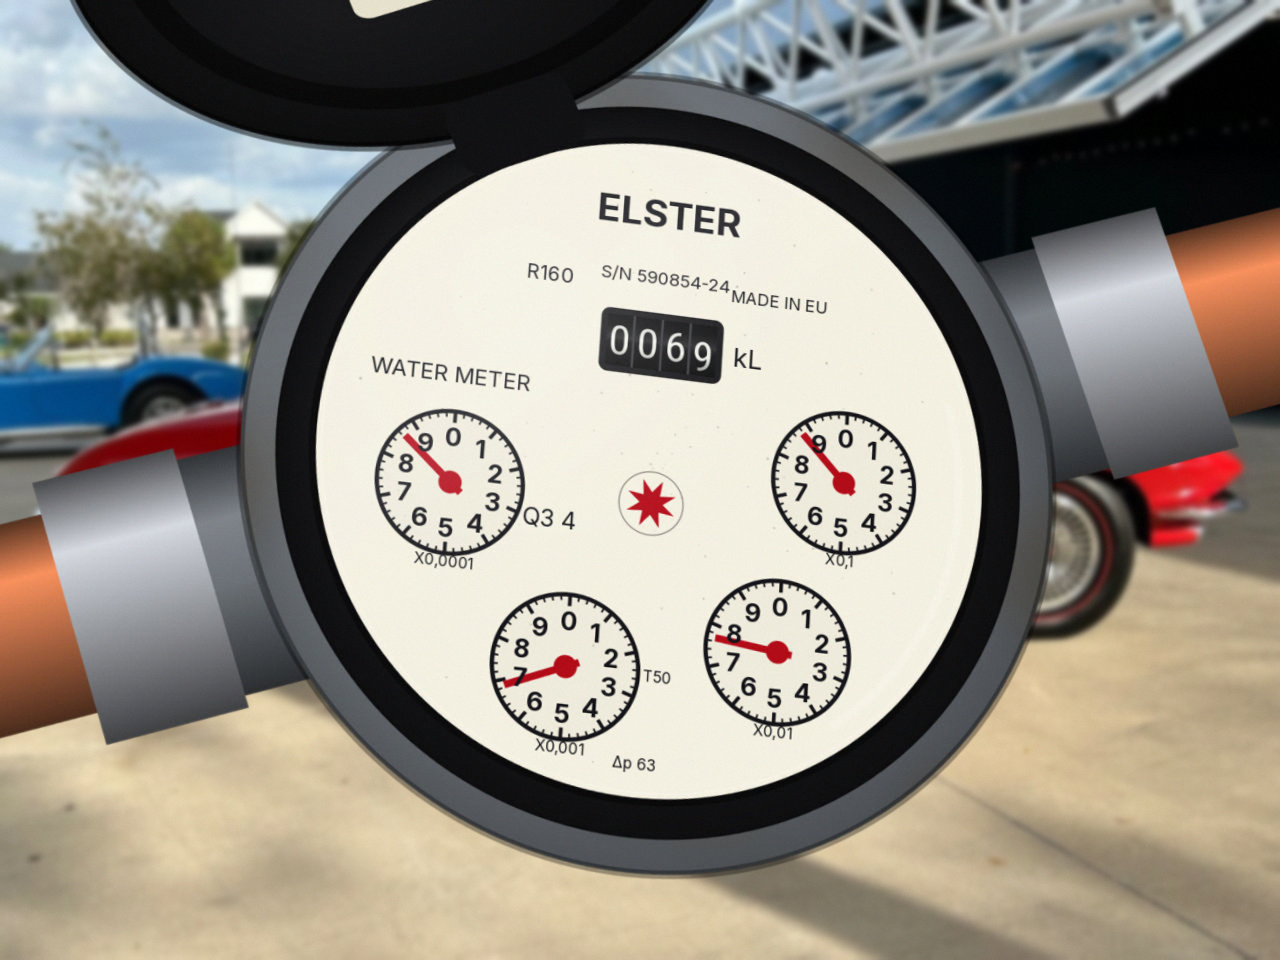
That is 68.8768 kL
